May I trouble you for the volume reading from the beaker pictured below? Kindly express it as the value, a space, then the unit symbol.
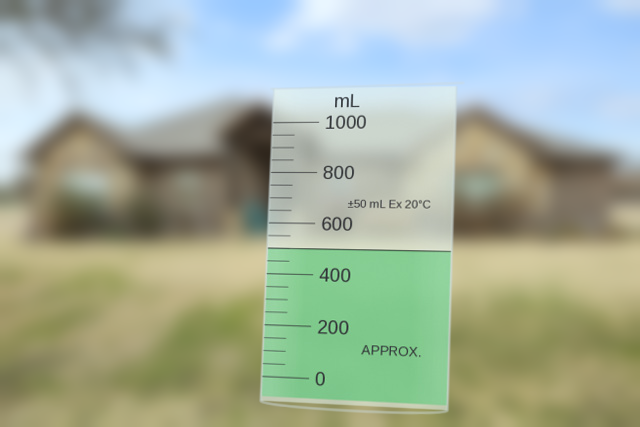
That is 500 mL
